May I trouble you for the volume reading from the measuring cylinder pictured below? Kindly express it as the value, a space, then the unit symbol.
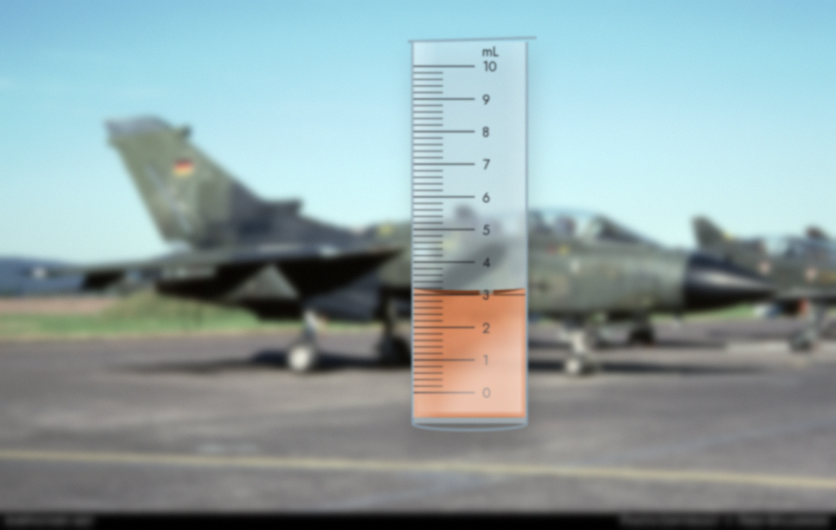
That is 3 mL
